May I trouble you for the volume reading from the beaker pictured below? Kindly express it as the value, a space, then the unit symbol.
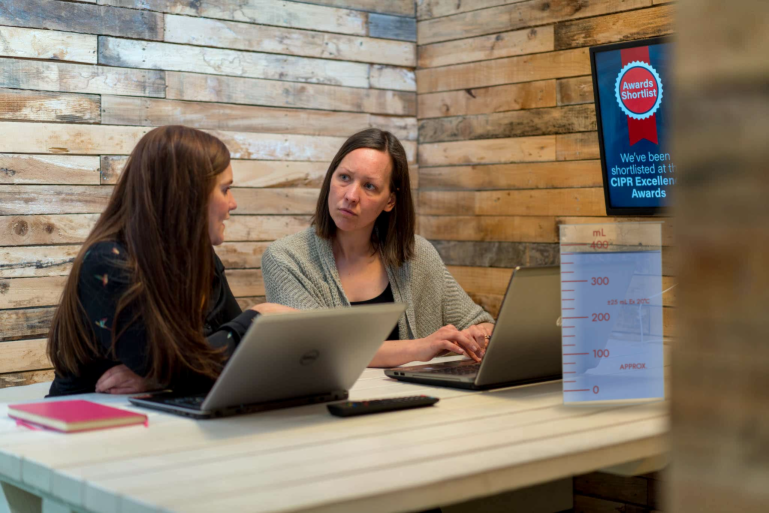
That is 375 mL
